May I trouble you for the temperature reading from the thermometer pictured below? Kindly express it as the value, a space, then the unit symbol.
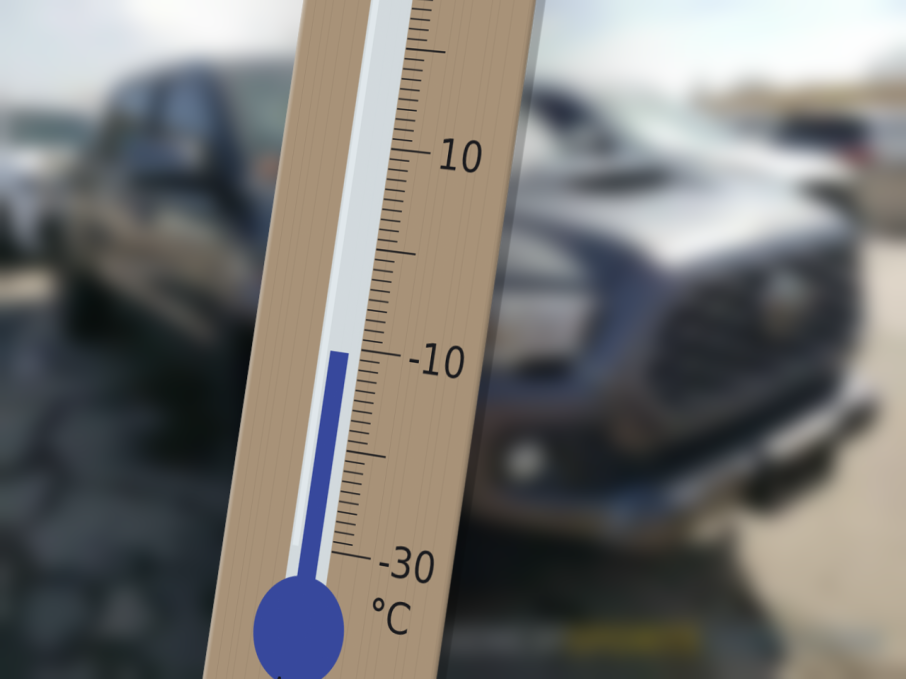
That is -10.5 °C
